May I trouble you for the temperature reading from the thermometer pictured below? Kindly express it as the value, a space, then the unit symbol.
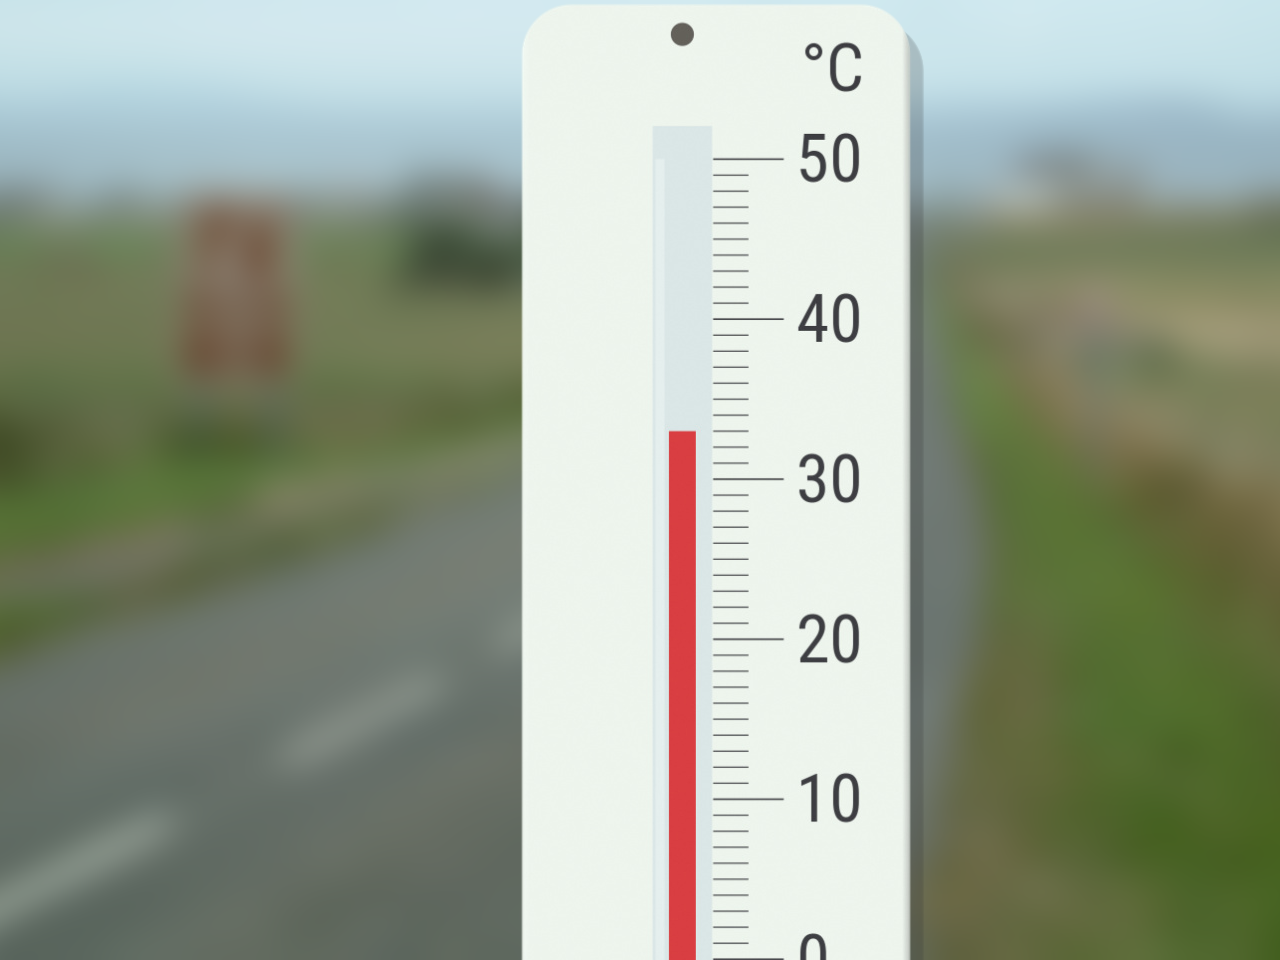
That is 33 °C
